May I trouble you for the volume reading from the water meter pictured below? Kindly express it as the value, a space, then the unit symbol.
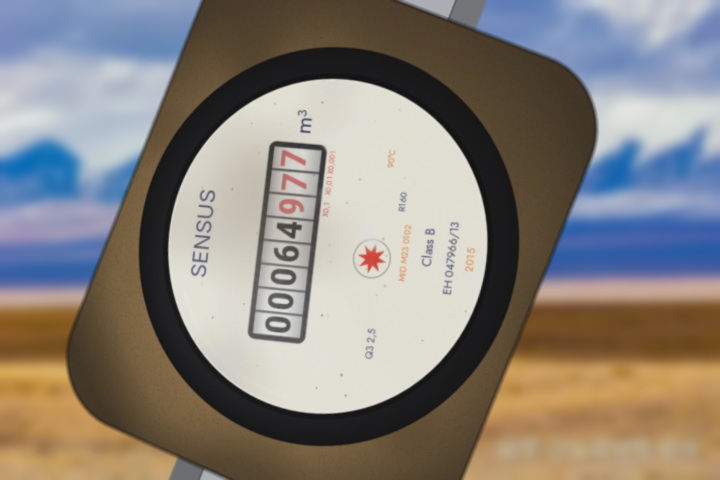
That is 64.977 m³
